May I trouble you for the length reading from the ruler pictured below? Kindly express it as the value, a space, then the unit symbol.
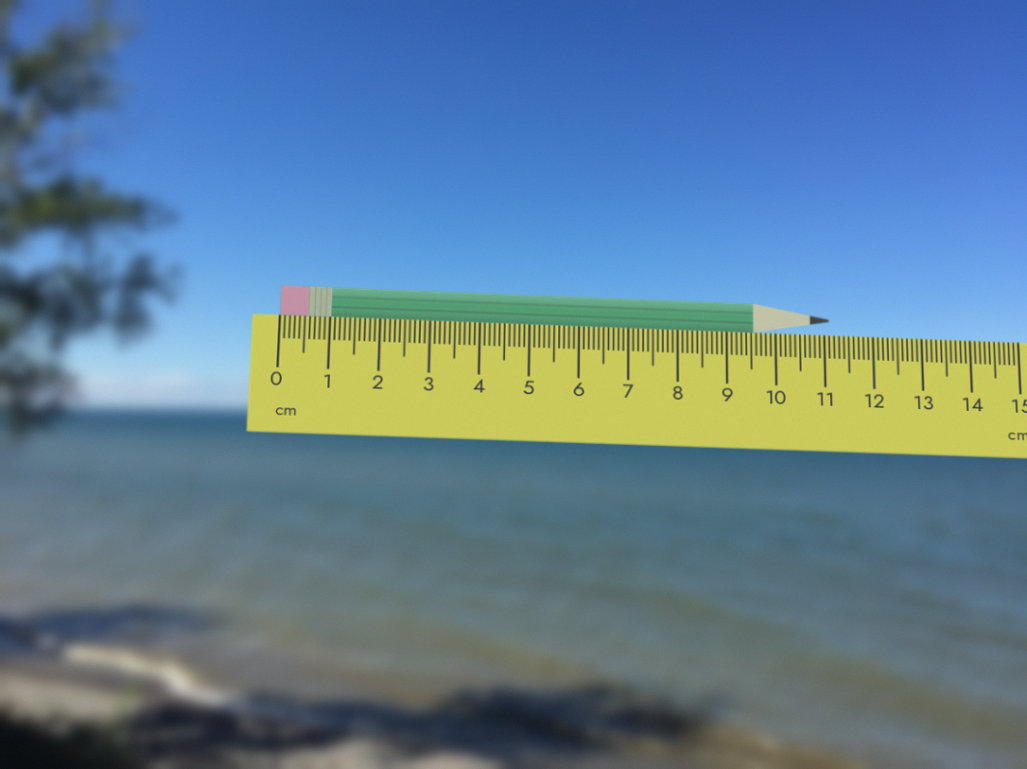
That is 11.1 cm
